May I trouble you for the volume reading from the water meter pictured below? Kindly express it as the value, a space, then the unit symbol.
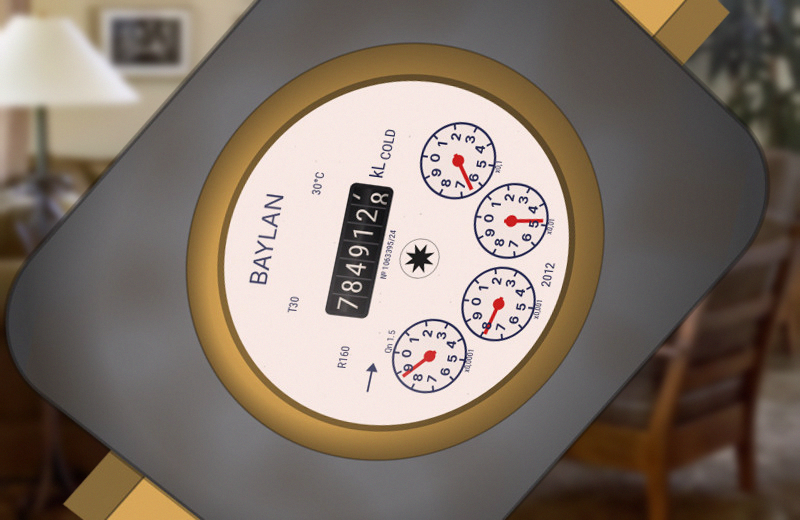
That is 7849127.6478 kL
